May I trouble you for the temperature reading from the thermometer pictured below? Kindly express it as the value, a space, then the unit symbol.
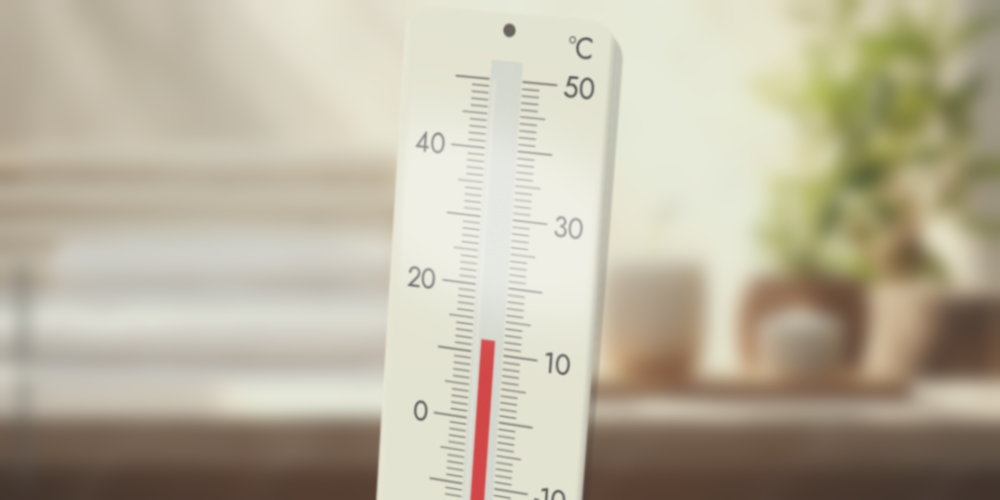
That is 12 °C
